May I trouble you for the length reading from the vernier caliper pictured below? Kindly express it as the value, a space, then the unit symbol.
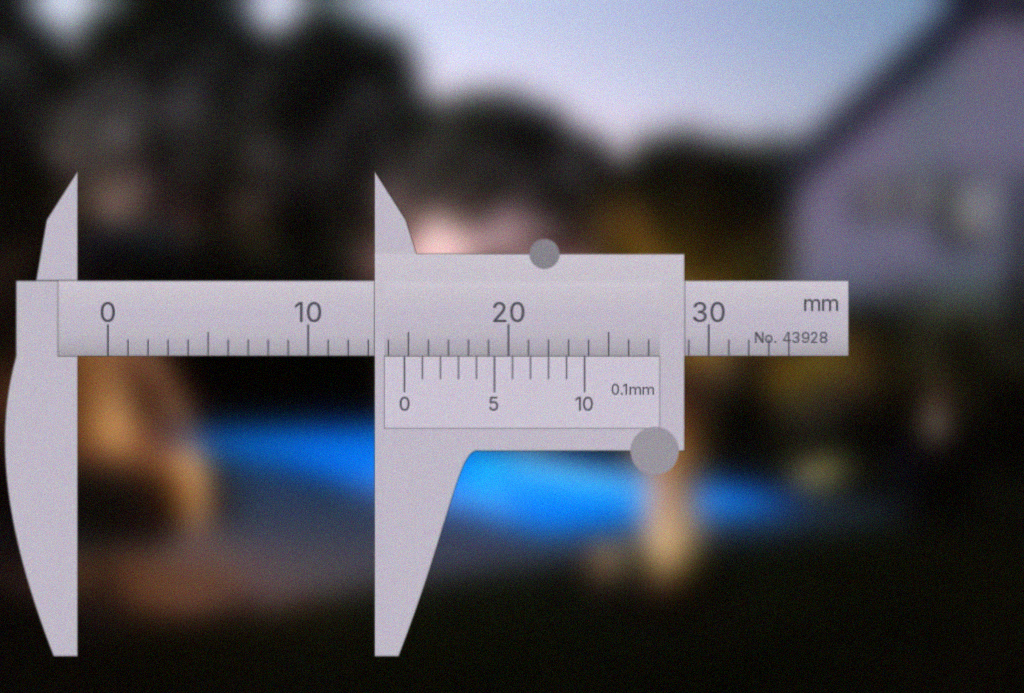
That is 14.8 mm
